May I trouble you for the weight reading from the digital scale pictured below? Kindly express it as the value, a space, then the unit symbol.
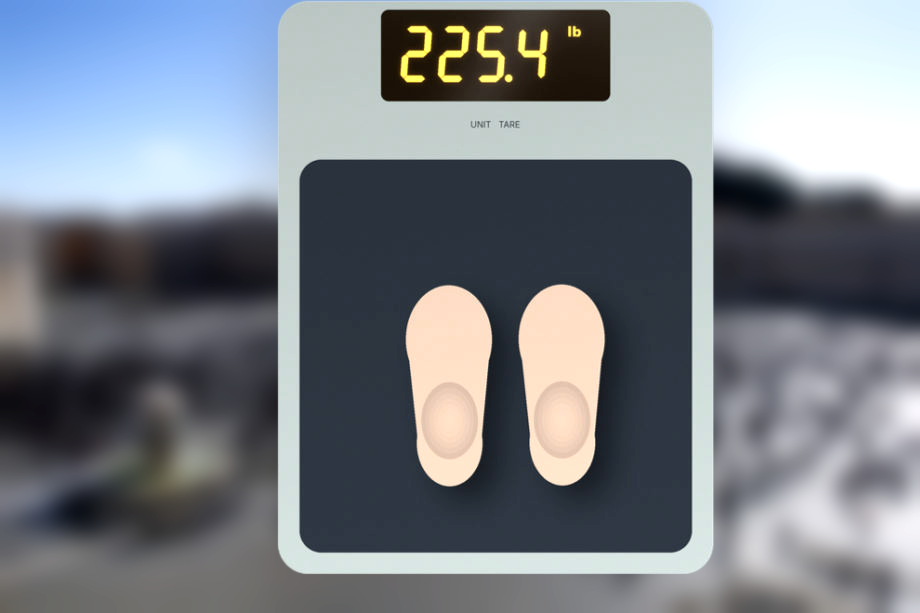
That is 225.4 lb
